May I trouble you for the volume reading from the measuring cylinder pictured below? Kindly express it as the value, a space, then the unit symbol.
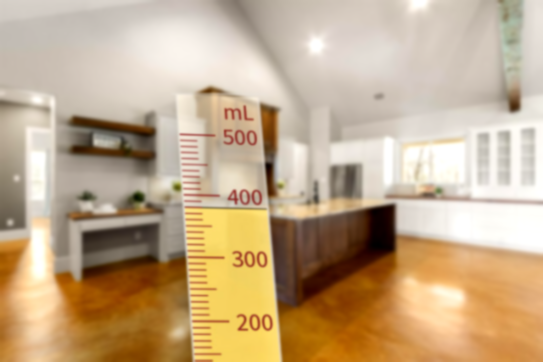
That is 380 mL
